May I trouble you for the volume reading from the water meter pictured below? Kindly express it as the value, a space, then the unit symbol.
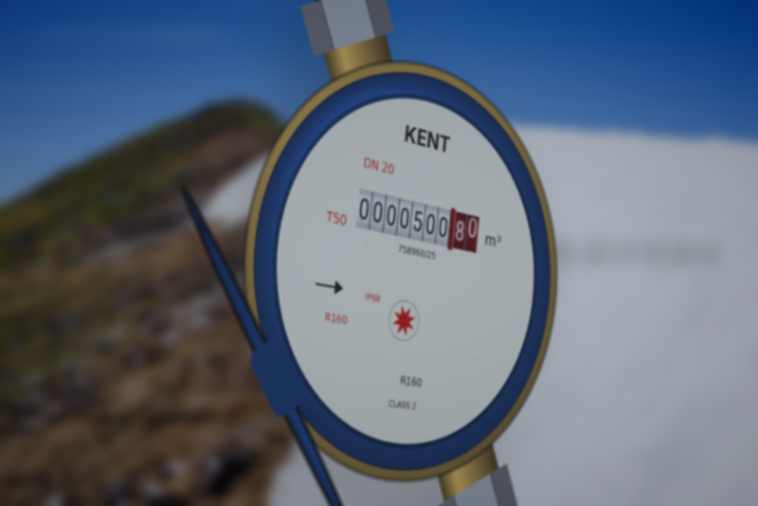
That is 500.80 m³
